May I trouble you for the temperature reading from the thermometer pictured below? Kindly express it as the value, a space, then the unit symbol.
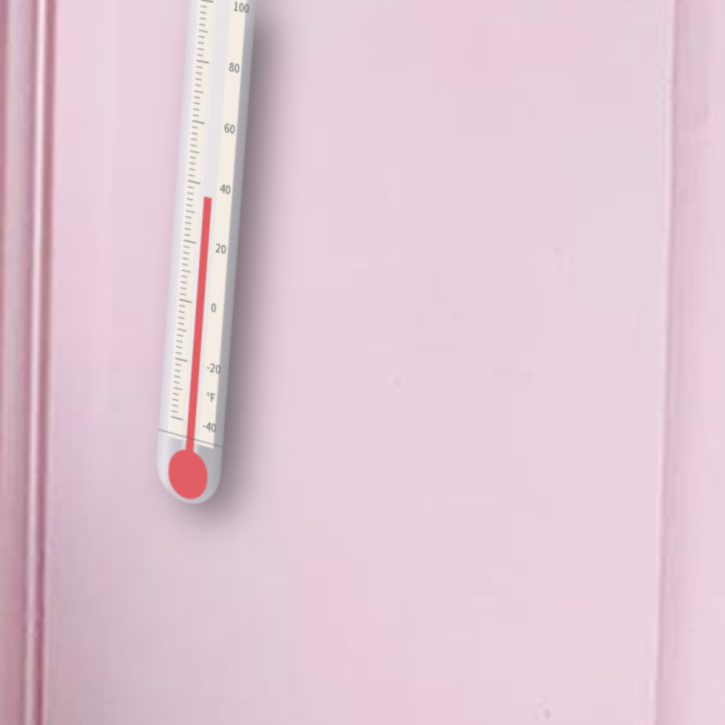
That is 36 °F
